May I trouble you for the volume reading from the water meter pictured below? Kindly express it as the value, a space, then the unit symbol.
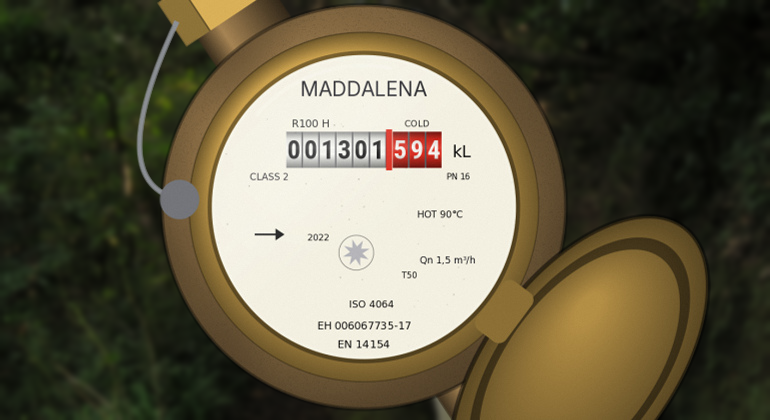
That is 1301.594 kL
